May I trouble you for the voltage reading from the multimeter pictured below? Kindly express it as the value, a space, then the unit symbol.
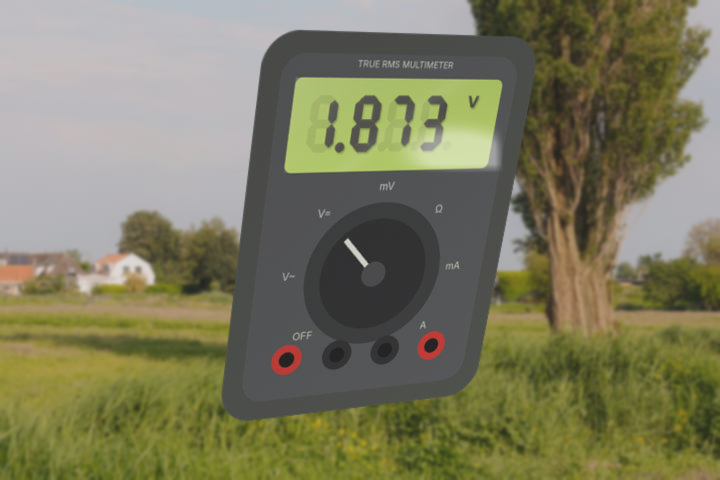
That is 1.873 V
